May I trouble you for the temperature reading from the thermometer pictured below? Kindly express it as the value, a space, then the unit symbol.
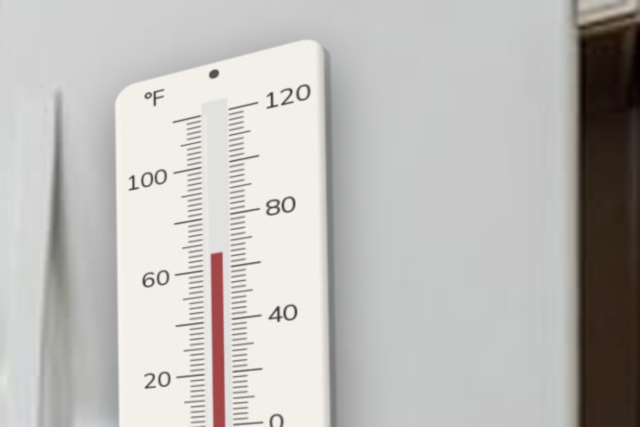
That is 66 °F
